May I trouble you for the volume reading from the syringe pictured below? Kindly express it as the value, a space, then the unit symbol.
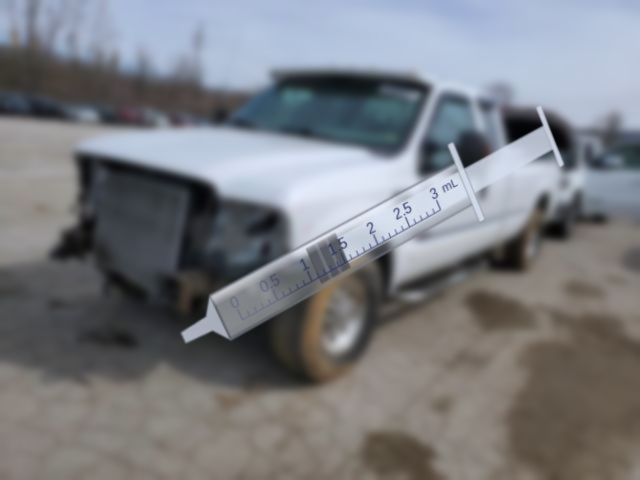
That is 1.1 mL
